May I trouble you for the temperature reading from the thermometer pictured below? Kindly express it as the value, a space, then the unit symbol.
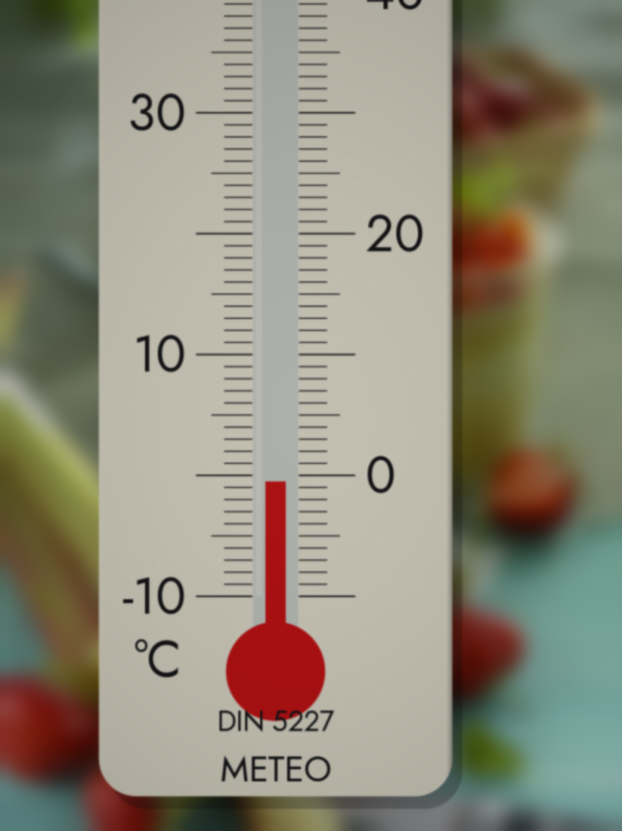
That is -0.5 °C
